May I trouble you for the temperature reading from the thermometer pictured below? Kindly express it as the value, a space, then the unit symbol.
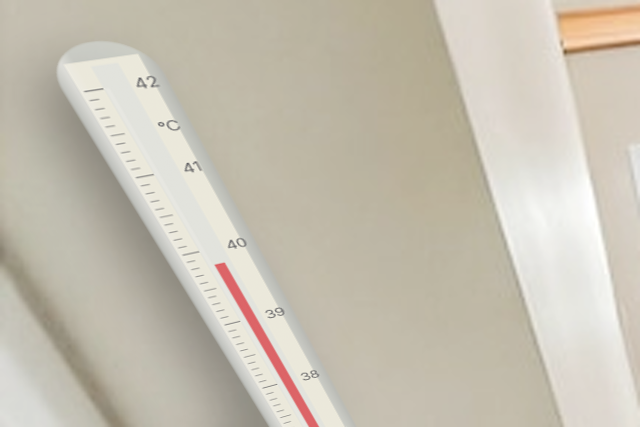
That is 39.8 °C
